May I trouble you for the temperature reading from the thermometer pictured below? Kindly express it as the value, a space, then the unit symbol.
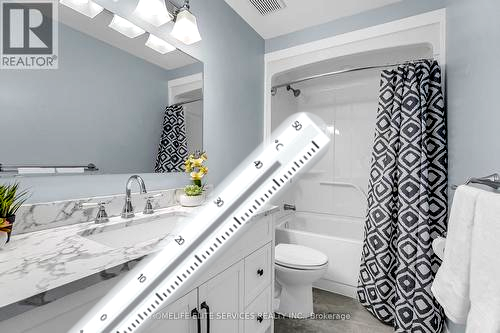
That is 43 °C
